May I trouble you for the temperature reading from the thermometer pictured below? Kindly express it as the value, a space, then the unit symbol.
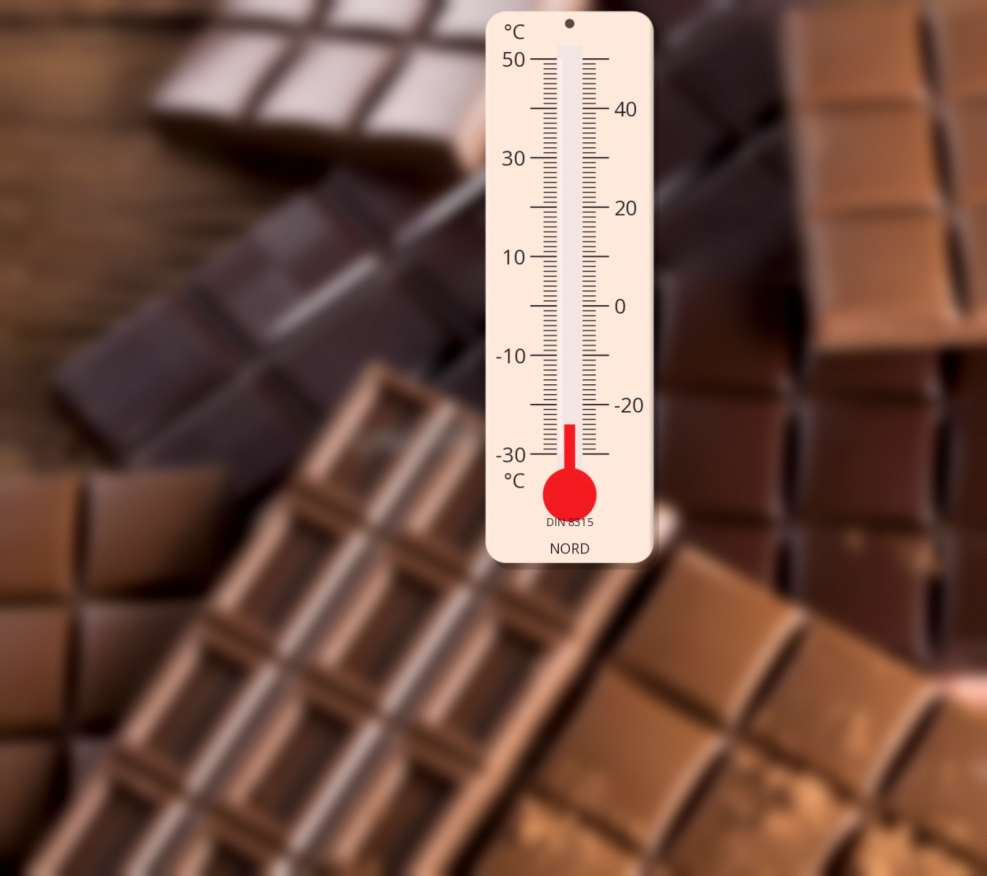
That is -24 °C
